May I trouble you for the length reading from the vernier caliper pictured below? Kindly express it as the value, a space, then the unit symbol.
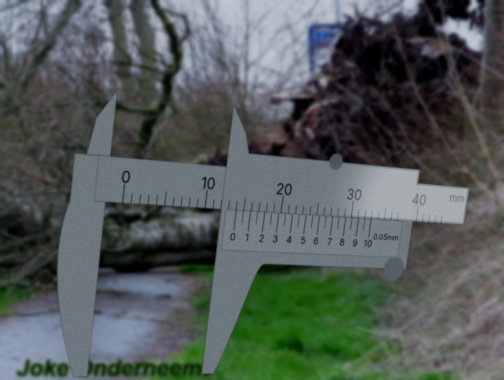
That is 14.0 mm
